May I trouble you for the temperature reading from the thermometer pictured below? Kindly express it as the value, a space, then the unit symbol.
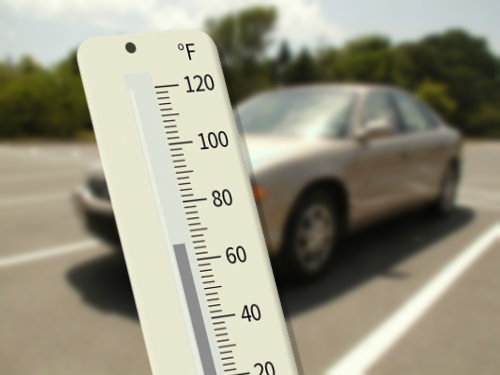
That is 66 °F
